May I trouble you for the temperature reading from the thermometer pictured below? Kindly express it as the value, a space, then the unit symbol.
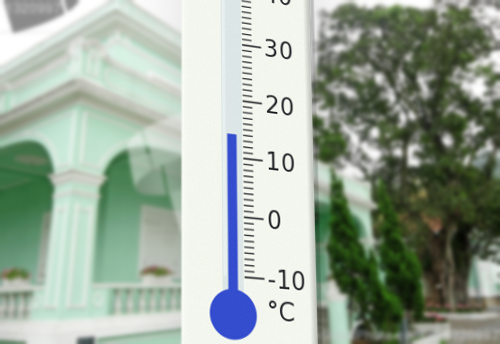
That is 14 °C
